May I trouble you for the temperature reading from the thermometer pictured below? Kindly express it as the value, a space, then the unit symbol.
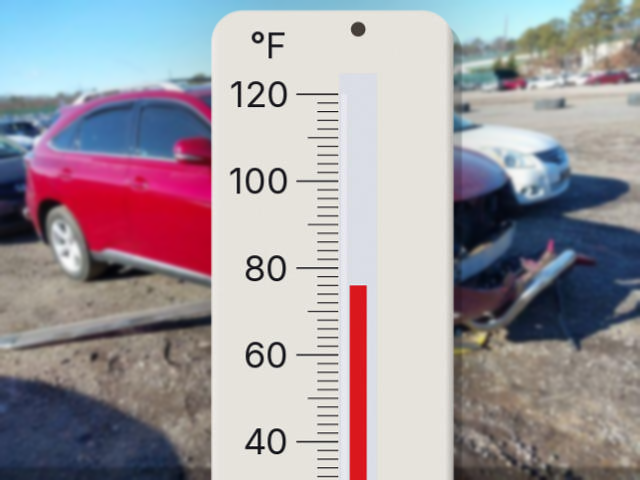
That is 76 °F
